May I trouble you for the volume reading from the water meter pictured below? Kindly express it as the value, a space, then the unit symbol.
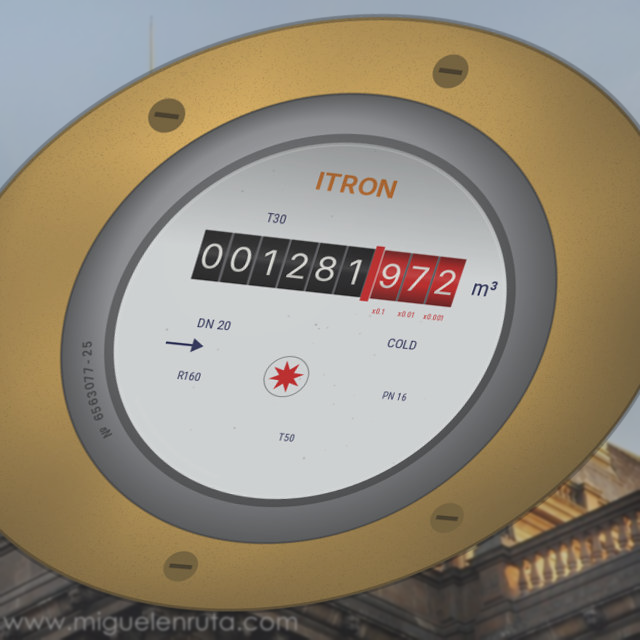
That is 1281.972 m³
